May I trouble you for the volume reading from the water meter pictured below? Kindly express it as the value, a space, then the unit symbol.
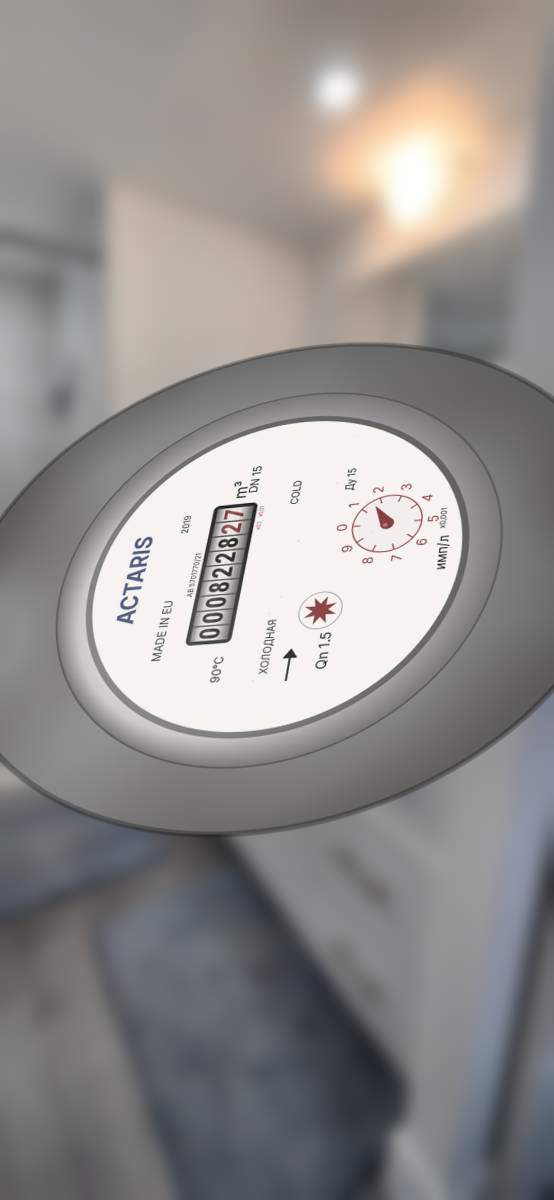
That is 8228.271 m³
